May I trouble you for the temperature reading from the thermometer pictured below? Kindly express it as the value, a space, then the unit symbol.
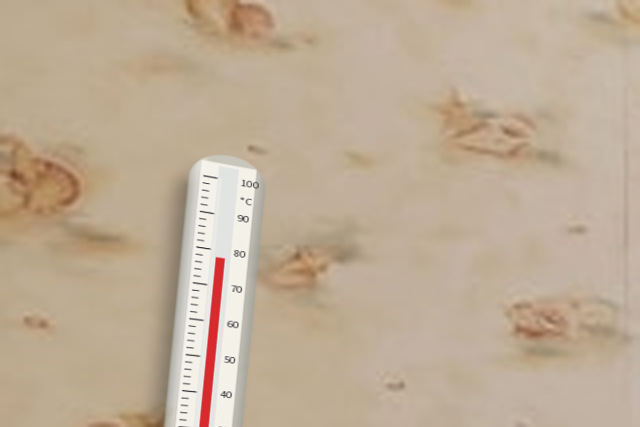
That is 78 °C
